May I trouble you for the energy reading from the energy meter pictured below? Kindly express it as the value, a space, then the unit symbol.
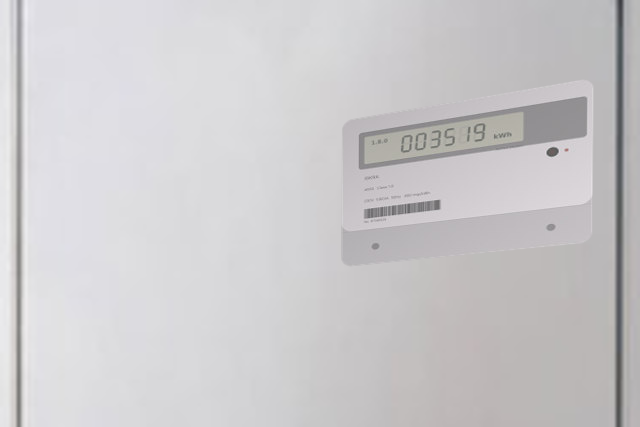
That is 3519 kWh
